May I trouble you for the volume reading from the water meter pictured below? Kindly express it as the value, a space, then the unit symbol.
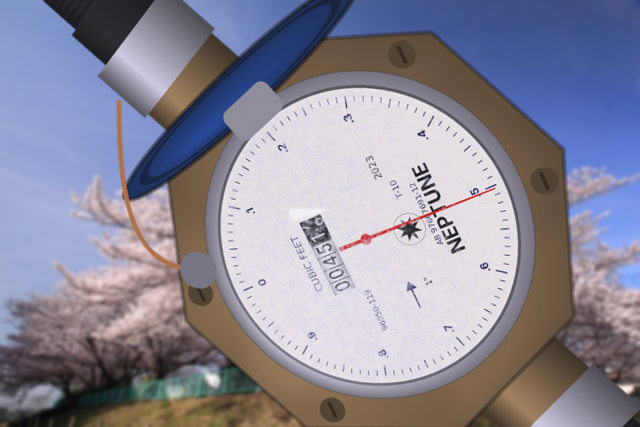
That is 4517.50 ft³
